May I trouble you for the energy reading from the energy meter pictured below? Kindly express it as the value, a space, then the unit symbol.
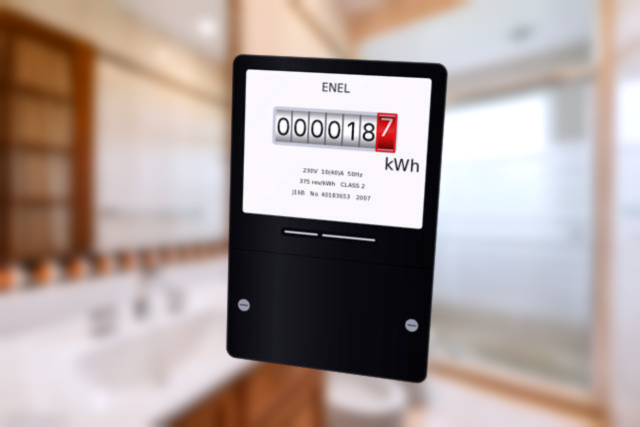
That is 18.7 kWh
